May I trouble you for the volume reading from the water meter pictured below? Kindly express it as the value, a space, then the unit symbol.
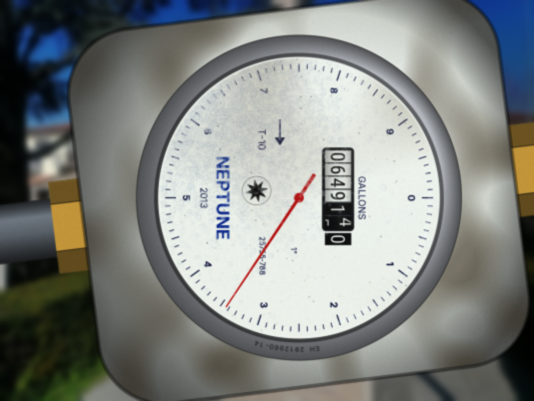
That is 649143.4 gal
